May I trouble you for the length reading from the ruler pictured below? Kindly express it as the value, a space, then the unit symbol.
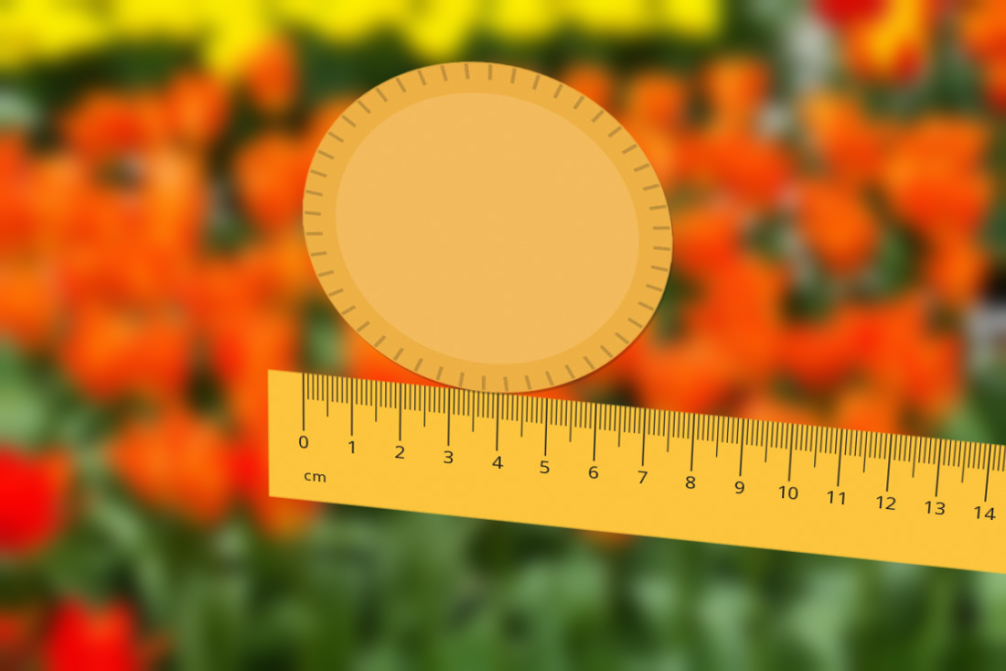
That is 7.4 cm
